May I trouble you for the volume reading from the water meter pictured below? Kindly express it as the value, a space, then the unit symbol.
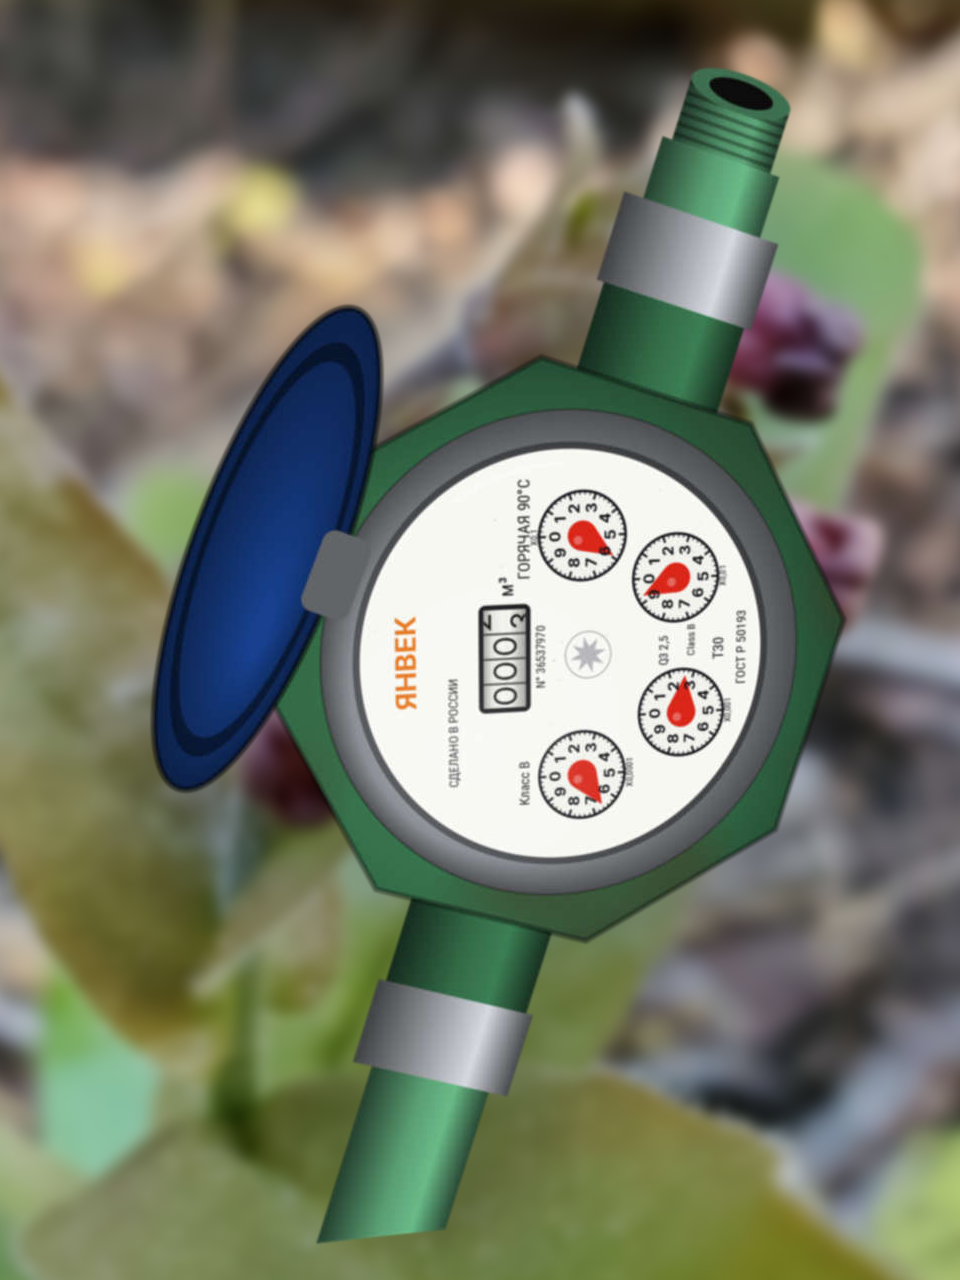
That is 2.5926 m³
